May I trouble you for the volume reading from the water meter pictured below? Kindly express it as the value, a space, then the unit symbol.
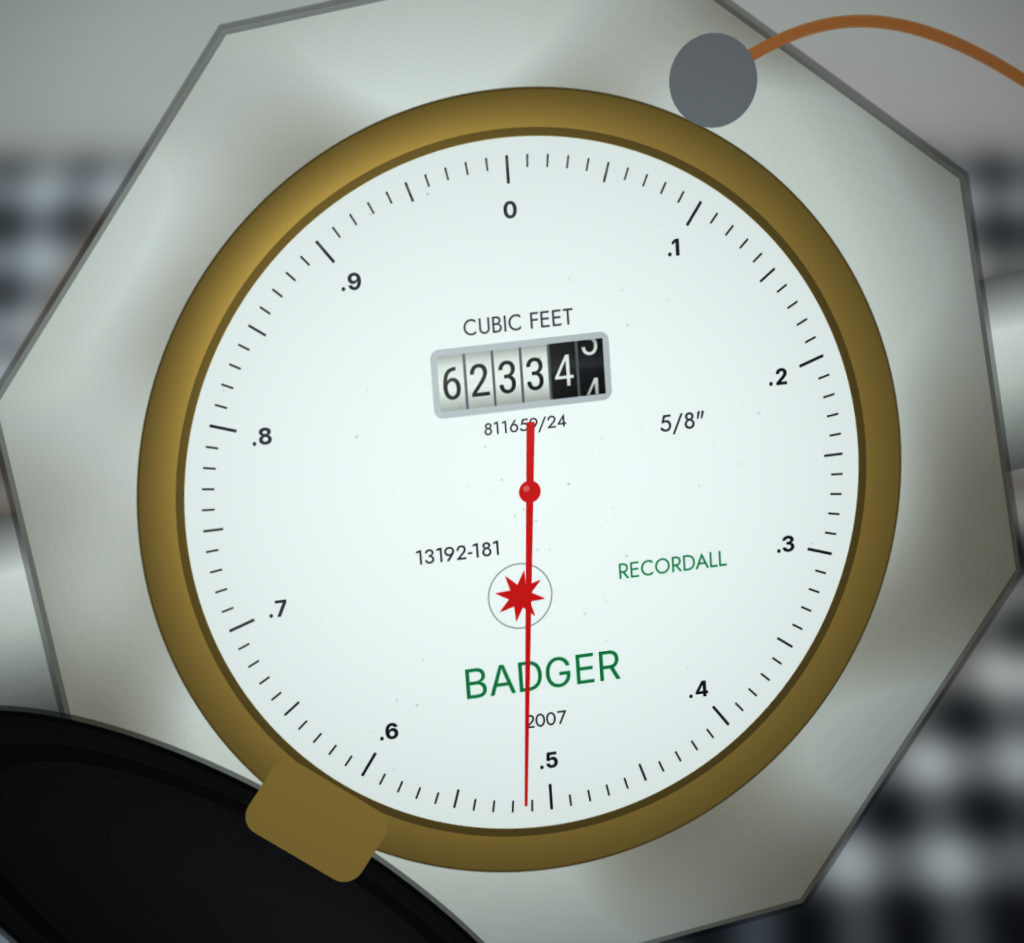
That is 623343.51 ft³
